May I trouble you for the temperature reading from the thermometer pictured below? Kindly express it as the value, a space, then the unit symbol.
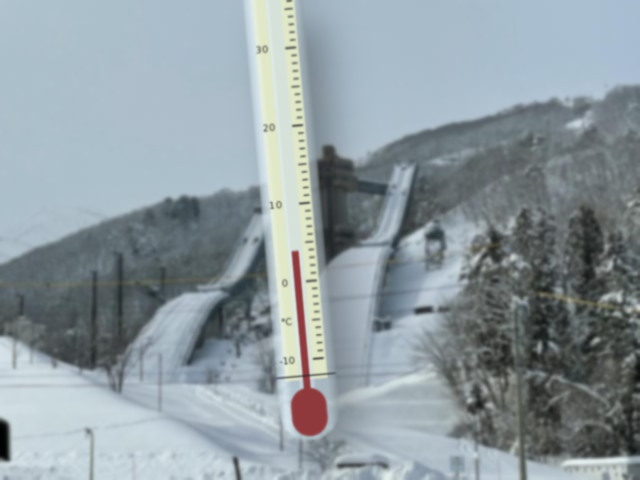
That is 4 °C
